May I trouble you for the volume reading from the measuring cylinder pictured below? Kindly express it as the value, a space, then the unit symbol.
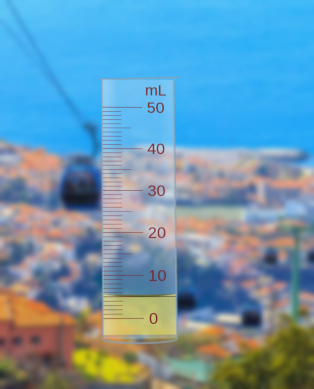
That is 5 mL
